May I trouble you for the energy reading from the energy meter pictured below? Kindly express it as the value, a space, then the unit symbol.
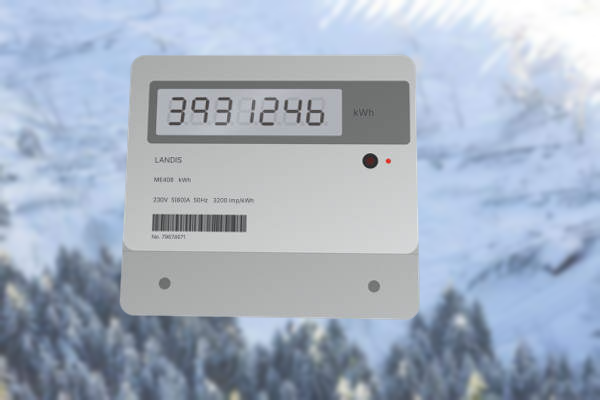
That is 3931246 kWh
